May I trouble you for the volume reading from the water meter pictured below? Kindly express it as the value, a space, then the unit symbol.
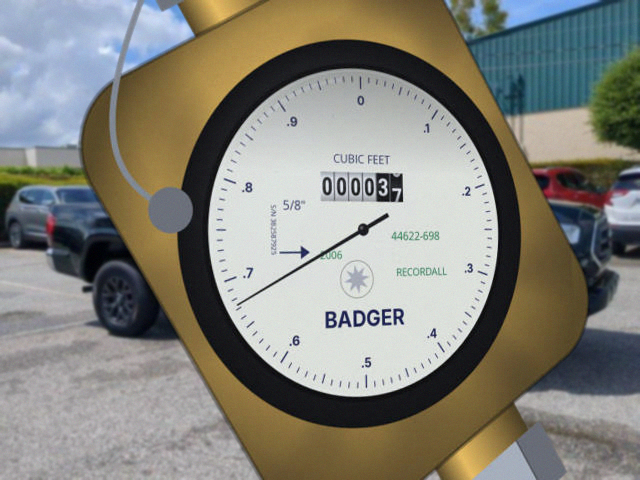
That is 36.67 ft³
